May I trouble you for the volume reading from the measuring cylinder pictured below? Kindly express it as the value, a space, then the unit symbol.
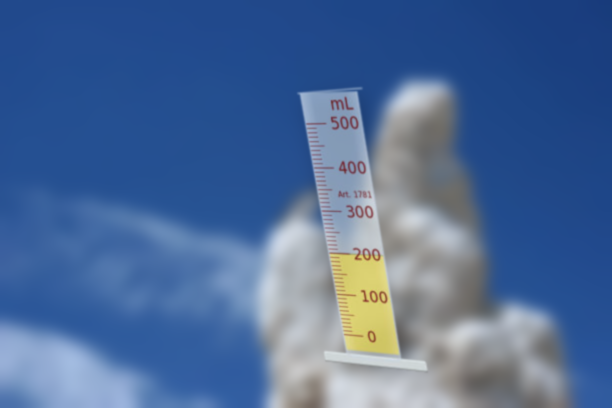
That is 200 mL
